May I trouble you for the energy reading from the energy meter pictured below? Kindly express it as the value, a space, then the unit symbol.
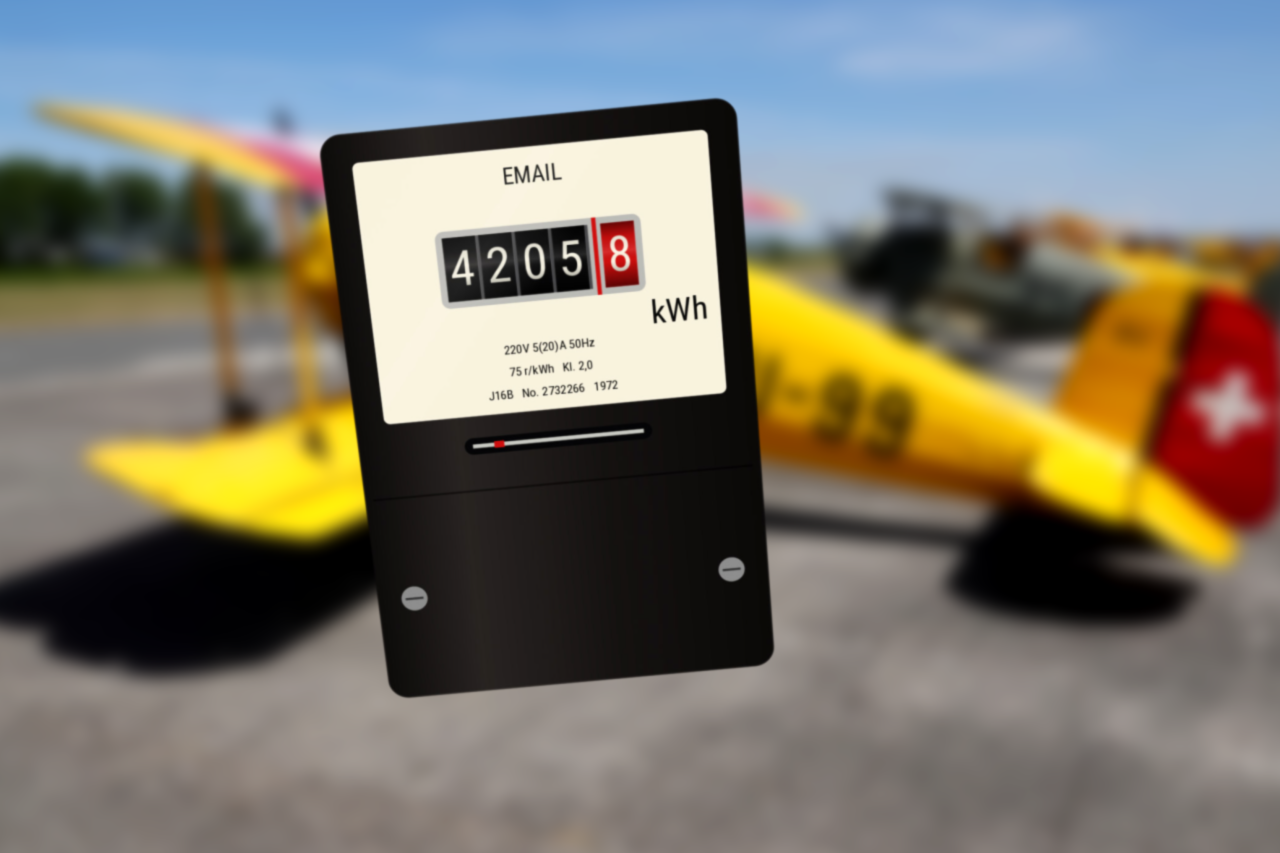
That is 4205.8 kWh
